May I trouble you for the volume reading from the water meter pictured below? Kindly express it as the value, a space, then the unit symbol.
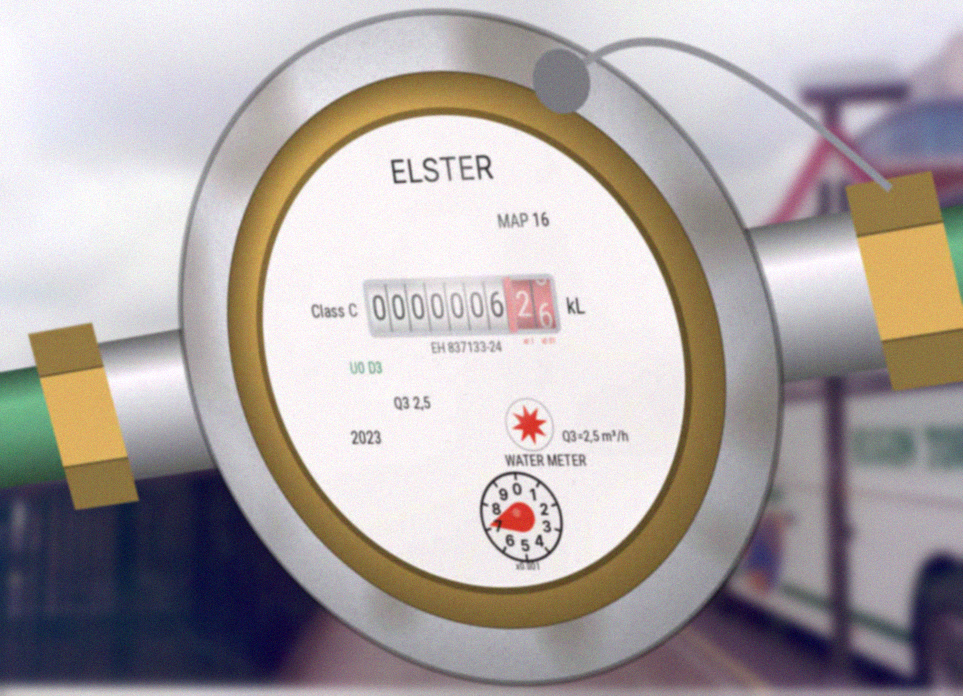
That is 6.257 kL
